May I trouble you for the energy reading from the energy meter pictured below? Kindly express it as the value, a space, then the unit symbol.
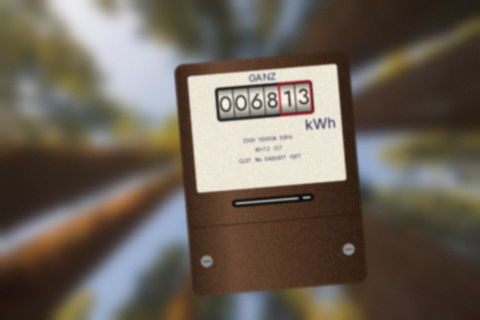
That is 68.13 kWh
